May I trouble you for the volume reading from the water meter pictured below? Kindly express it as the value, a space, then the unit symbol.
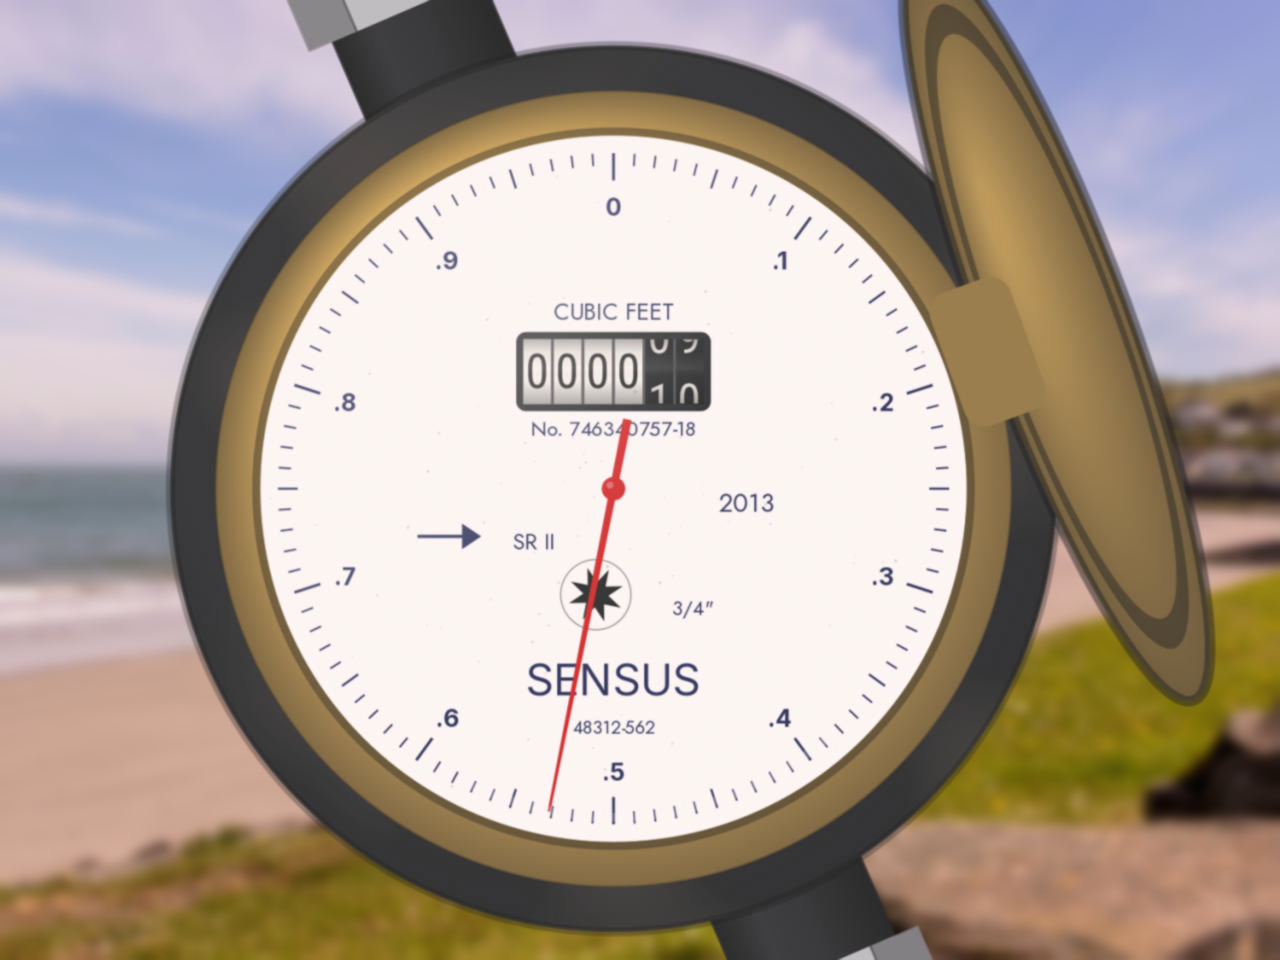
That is 9.53 ft³
